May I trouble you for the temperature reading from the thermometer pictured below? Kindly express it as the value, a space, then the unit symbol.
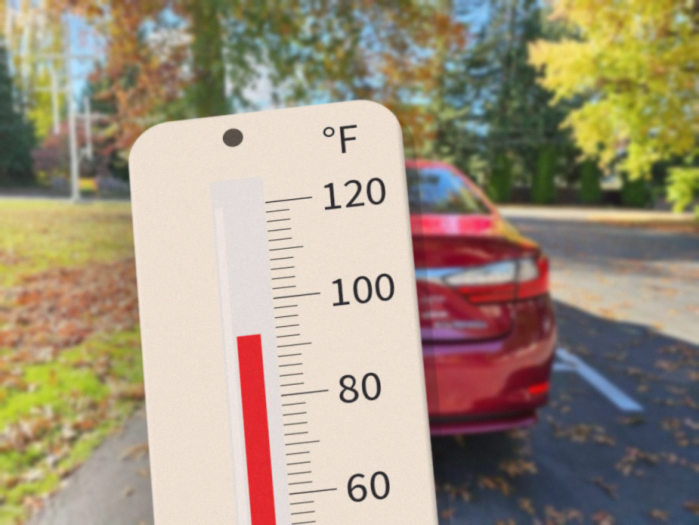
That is 93 °F
